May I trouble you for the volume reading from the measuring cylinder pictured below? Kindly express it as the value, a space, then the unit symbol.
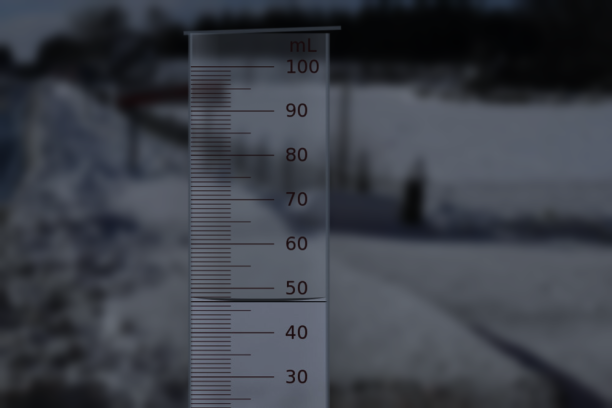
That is 47 mL
